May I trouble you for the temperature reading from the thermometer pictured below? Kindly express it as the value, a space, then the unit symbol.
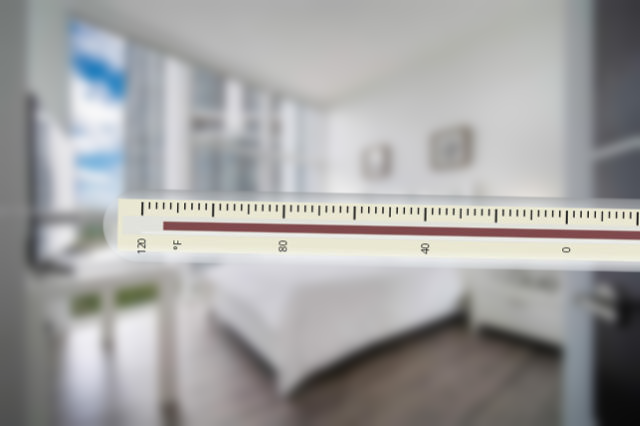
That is 114 °F
